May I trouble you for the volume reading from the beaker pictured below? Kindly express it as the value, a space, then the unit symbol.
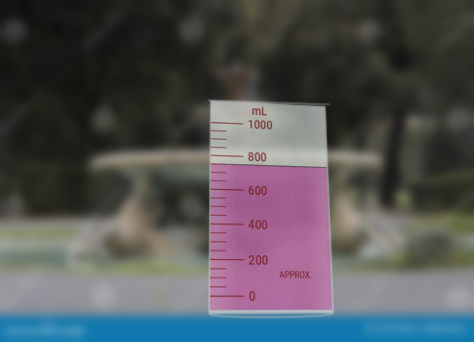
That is 750 mL
